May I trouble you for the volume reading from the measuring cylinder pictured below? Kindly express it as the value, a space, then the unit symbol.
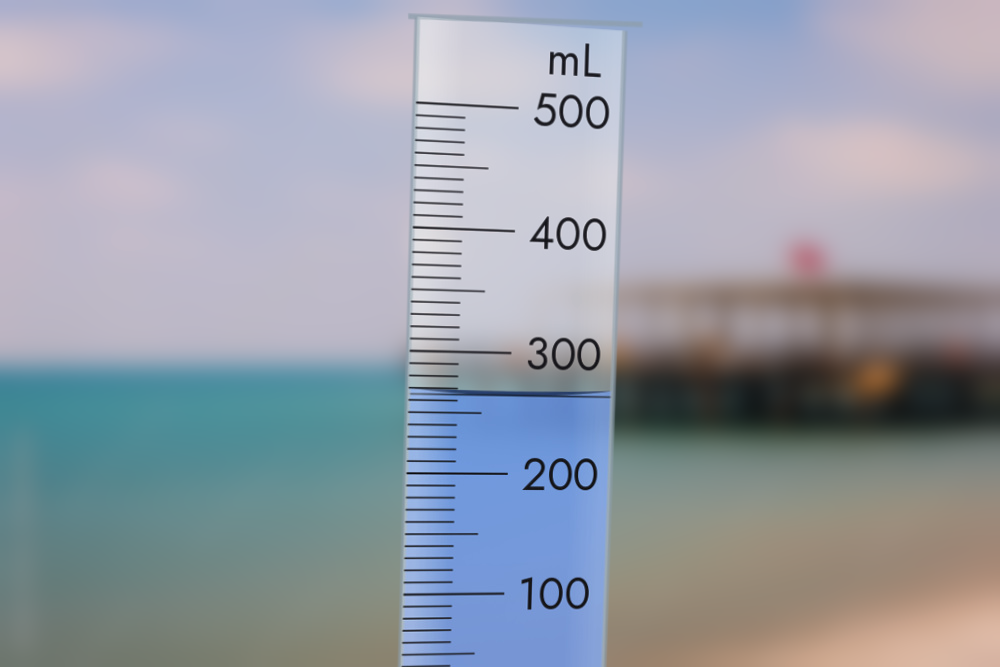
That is 265 mL
